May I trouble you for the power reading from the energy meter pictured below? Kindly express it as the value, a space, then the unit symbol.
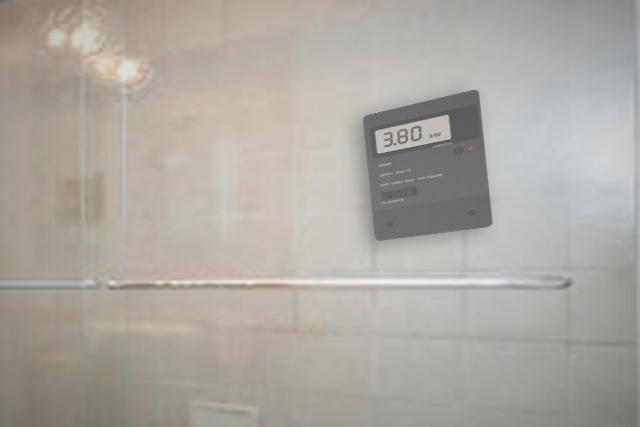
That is 3.80 kW
